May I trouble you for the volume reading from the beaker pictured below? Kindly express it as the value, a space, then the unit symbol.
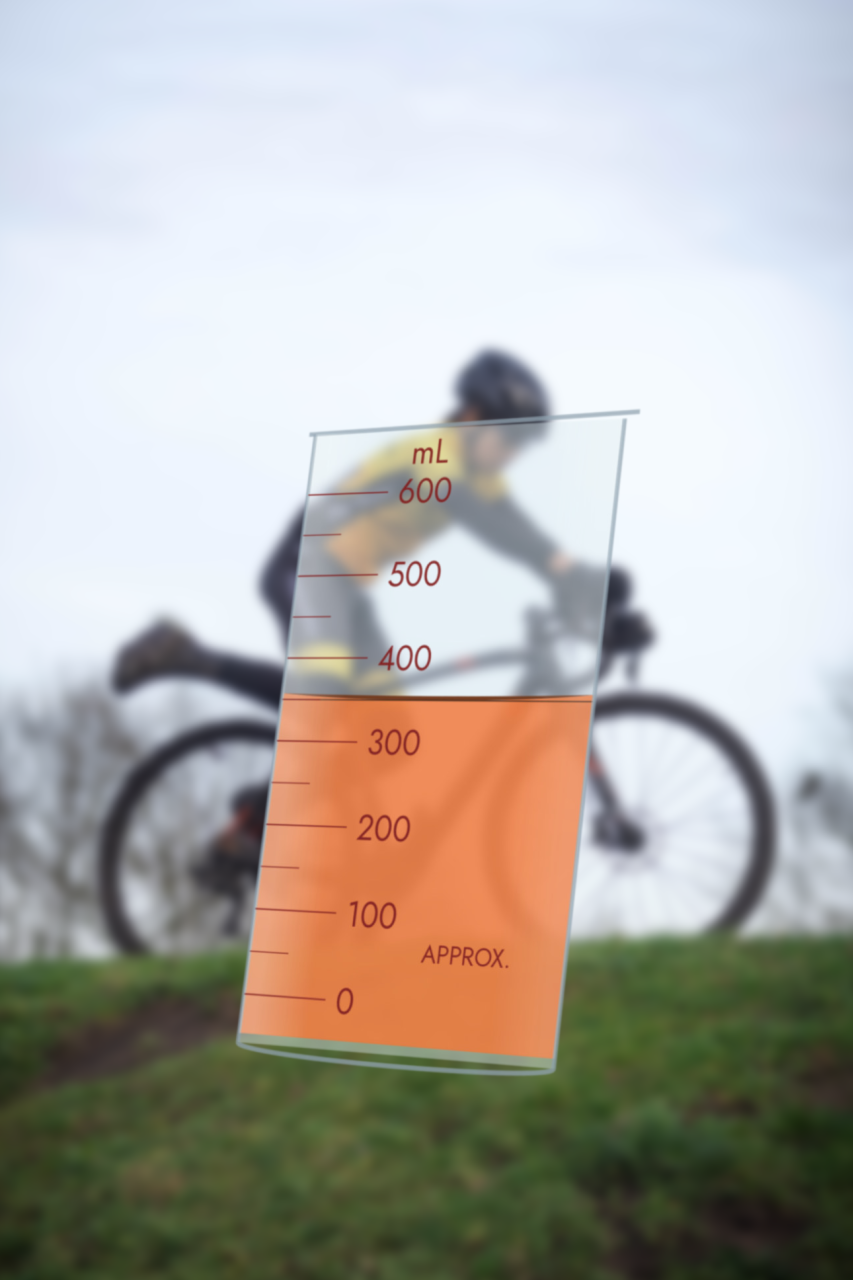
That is 350 mL
